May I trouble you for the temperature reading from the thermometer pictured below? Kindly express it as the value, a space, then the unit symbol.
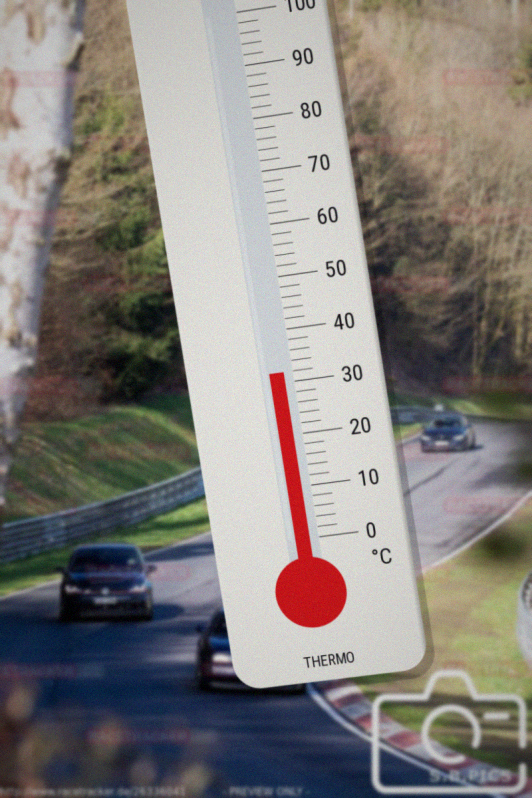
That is 32 °C
